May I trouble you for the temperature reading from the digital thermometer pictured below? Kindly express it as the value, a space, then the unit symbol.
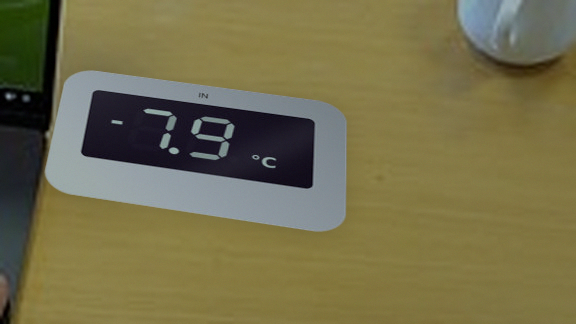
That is -7.9 °C
